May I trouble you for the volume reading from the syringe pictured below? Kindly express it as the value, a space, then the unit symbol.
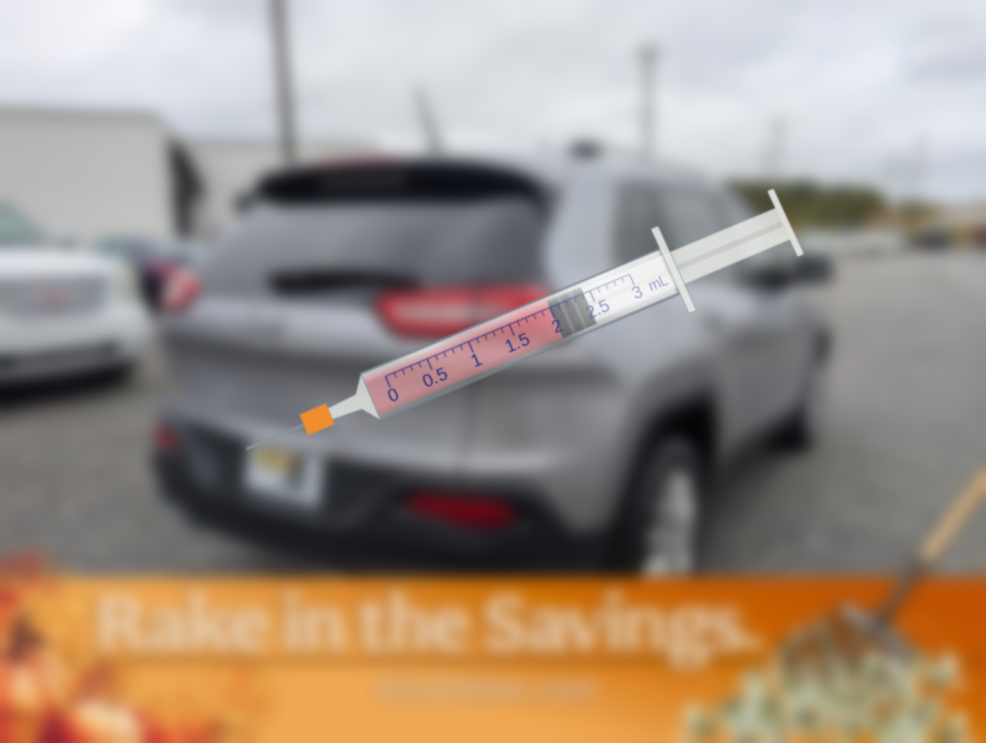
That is 2 mL
